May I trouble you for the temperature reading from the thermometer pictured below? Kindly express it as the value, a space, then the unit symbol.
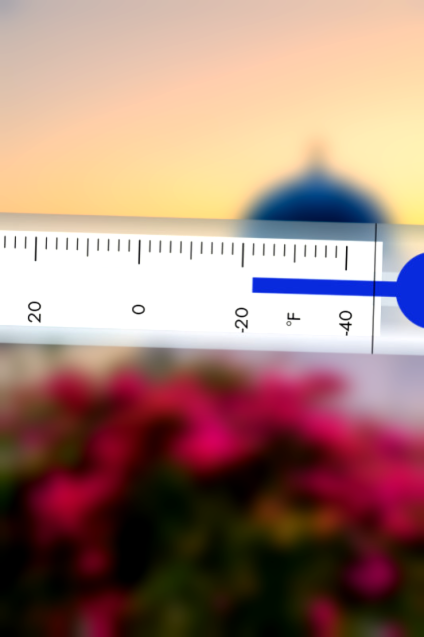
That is -22 °F
